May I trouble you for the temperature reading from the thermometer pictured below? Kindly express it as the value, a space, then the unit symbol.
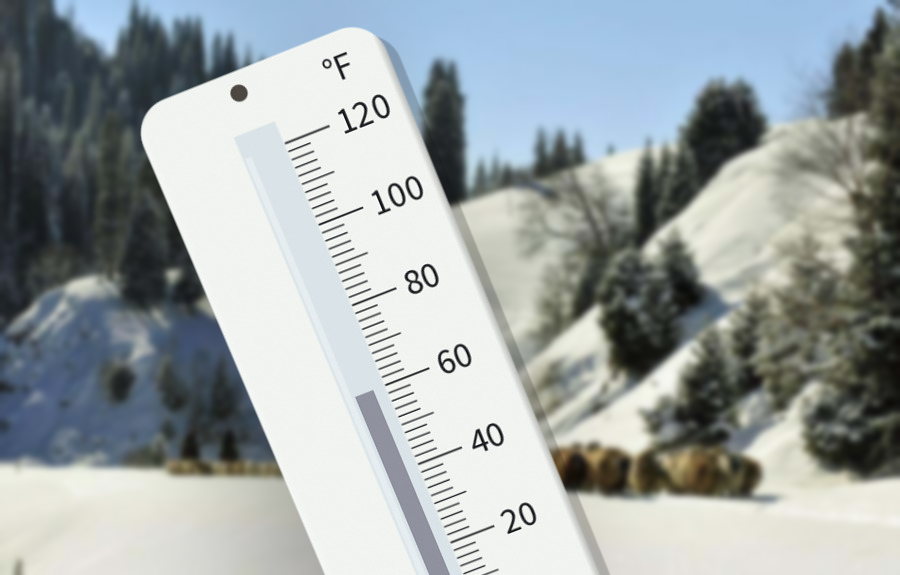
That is 60 °F
